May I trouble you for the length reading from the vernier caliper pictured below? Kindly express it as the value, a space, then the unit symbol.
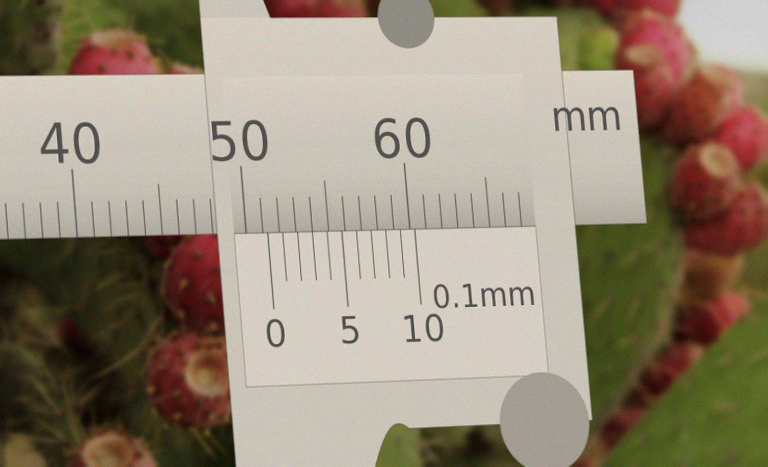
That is 51.3 mm
